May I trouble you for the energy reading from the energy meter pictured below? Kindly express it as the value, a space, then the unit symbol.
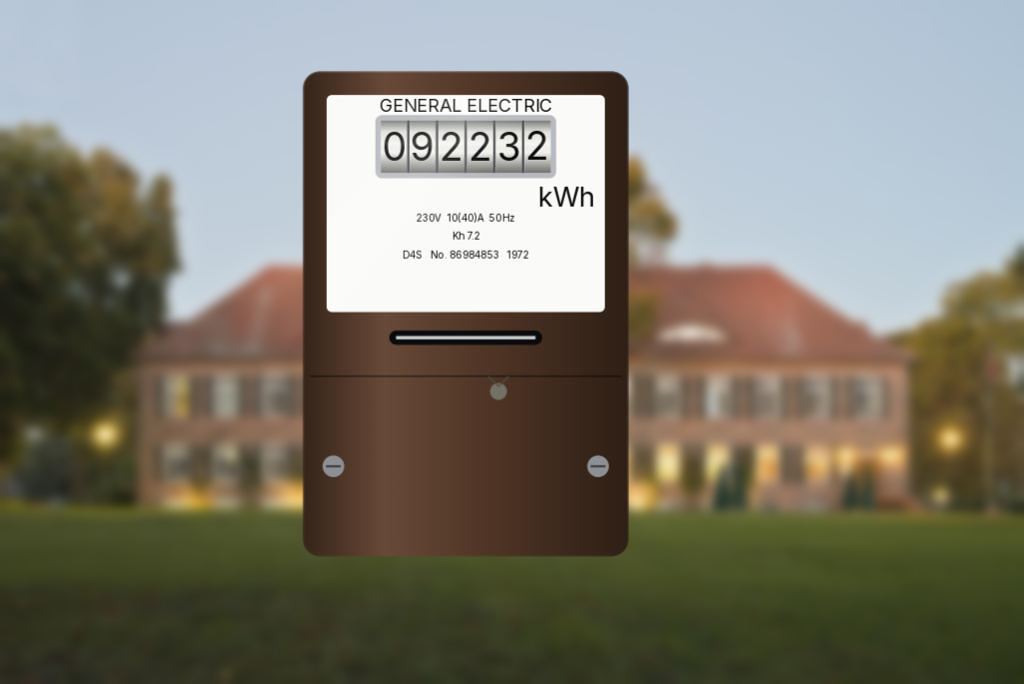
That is 92232 kWh
